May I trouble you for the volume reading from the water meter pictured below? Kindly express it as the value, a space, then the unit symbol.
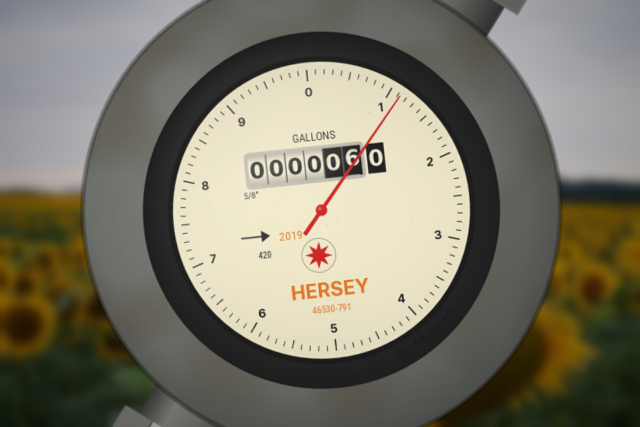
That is 61.1 gal
